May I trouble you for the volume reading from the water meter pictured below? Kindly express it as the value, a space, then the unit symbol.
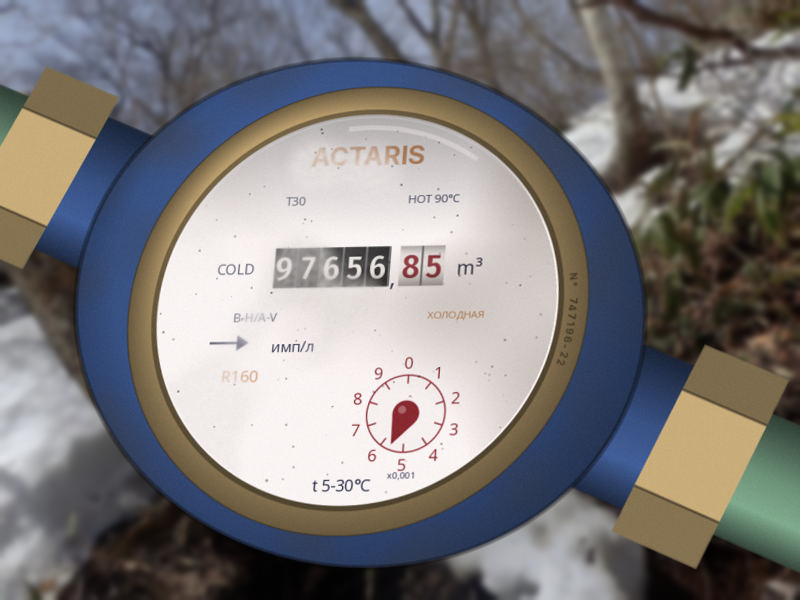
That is 97656.855 m³
